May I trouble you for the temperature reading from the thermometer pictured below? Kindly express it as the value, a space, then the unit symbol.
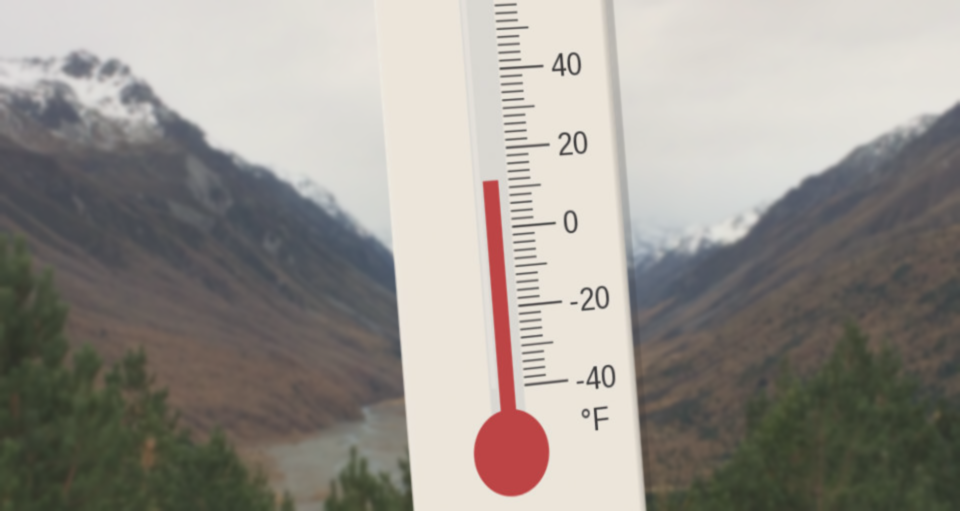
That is 12 °F
